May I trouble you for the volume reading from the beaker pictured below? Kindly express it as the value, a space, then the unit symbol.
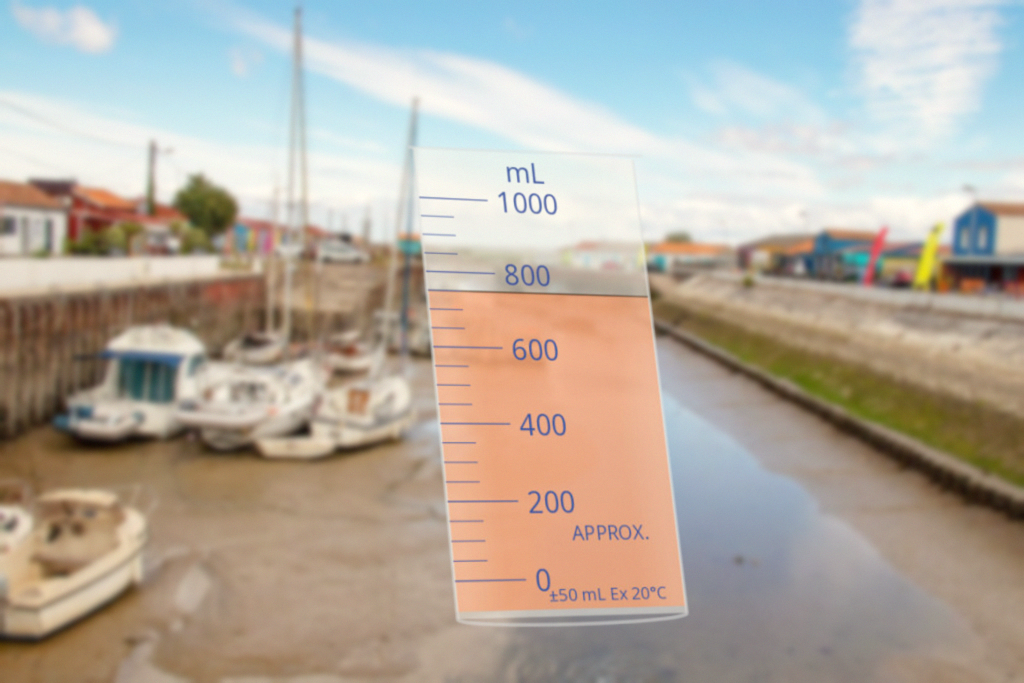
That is 750 mL
